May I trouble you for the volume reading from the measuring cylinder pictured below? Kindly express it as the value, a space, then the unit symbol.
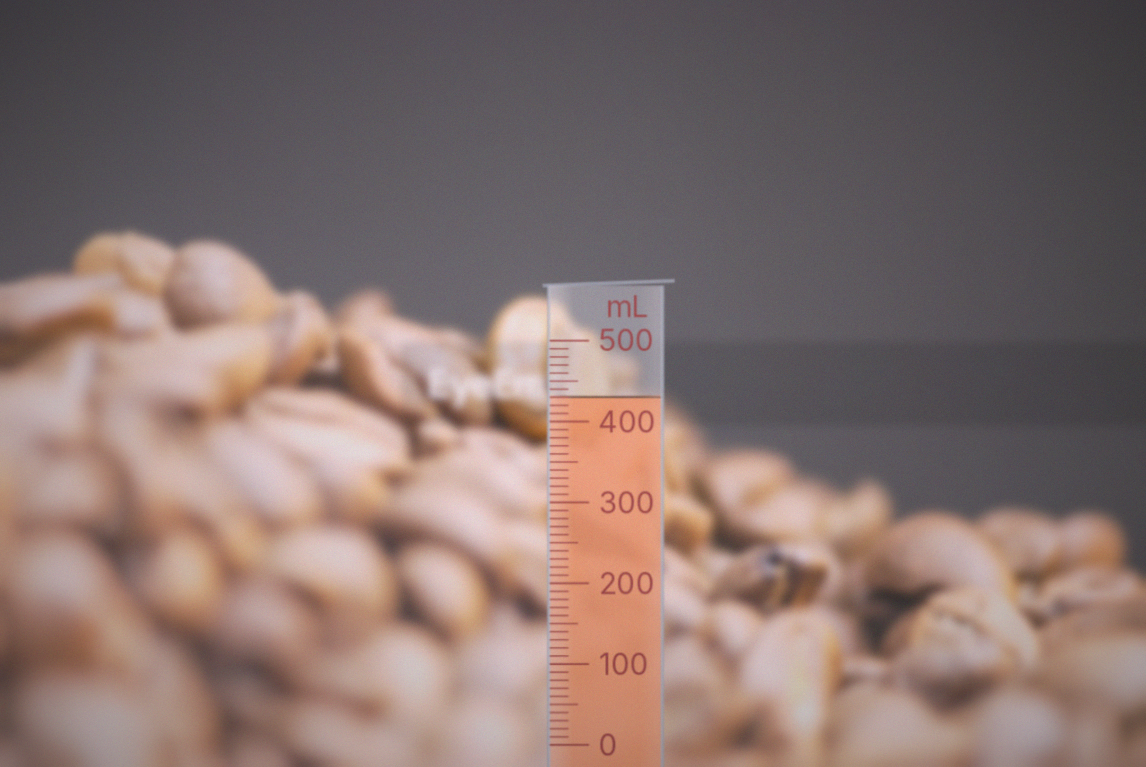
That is 430 mL
